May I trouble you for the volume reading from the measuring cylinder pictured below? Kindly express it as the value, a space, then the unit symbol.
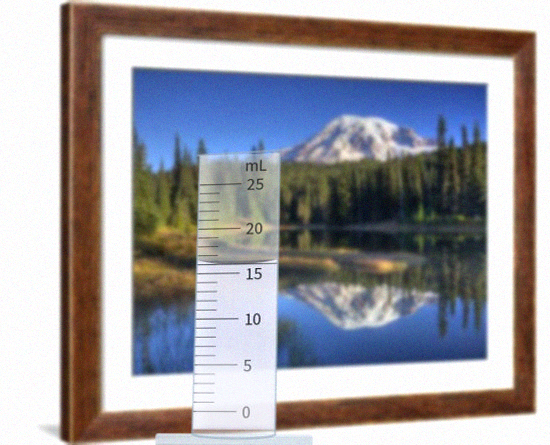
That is 16 mL
